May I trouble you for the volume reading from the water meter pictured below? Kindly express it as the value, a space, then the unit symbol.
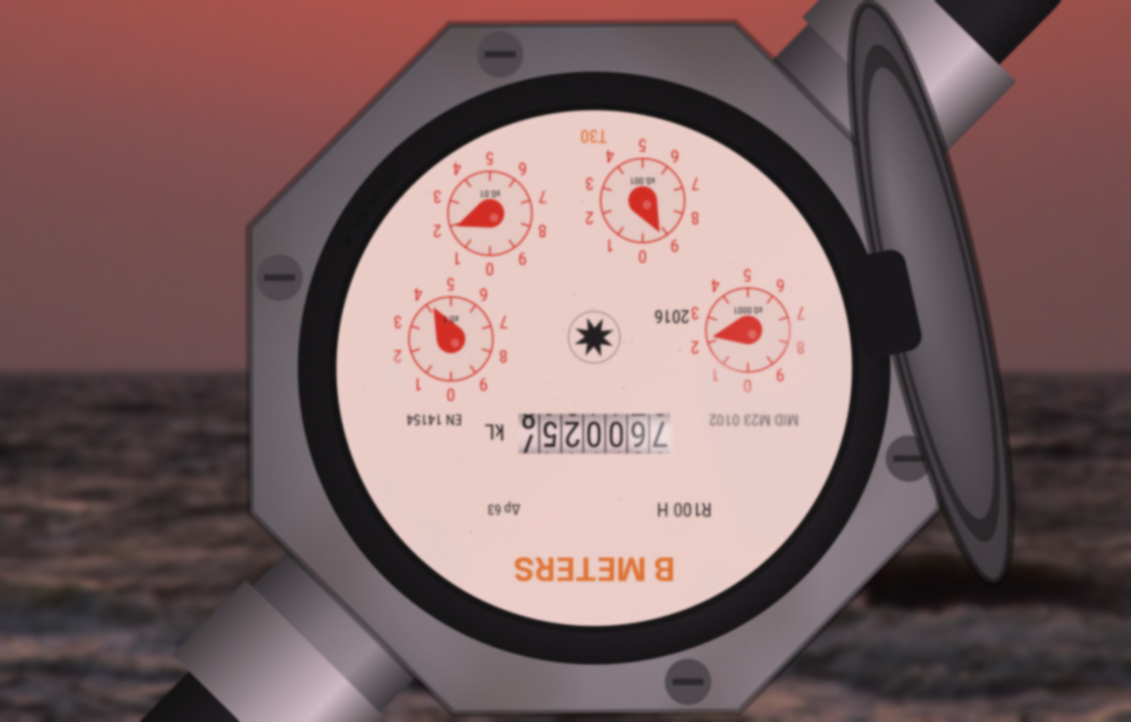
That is 7600257.4192 kL
